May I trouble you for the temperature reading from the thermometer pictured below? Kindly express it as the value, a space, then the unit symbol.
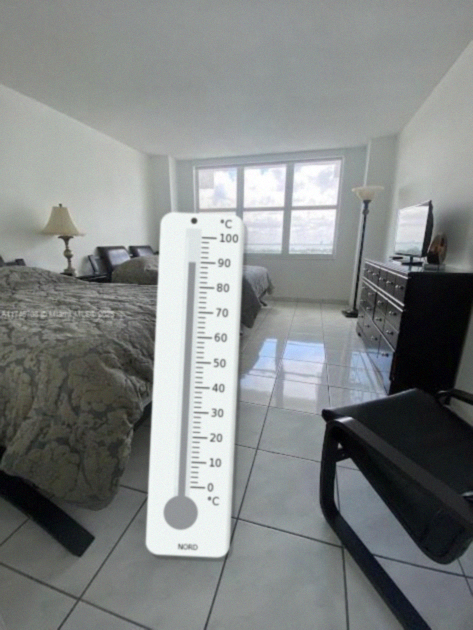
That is 90 °C
